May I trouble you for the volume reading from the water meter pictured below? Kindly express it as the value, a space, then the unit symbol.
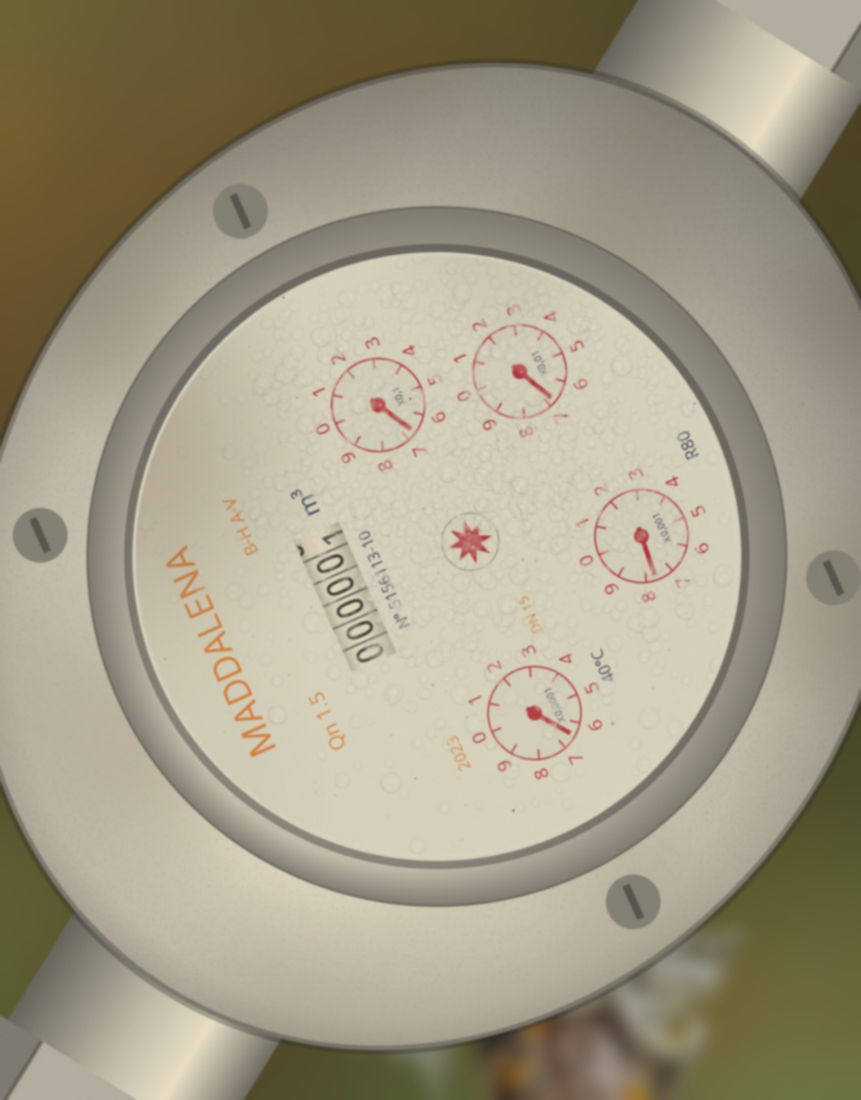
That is 0.6676 m³
